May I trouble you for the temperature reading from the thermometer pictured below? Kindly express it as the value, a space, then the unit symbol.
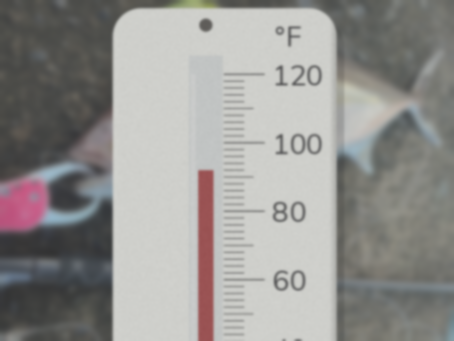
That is 92 °F
